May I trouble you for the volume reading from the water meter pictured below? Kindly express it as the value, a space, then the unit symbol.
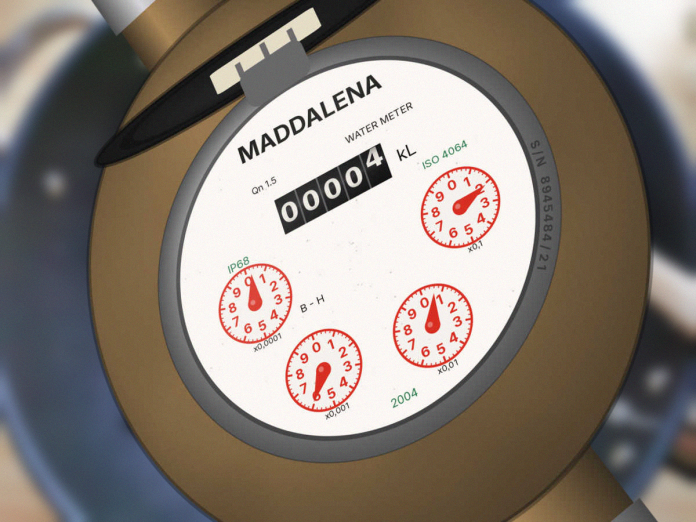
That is 4.2060 kL
